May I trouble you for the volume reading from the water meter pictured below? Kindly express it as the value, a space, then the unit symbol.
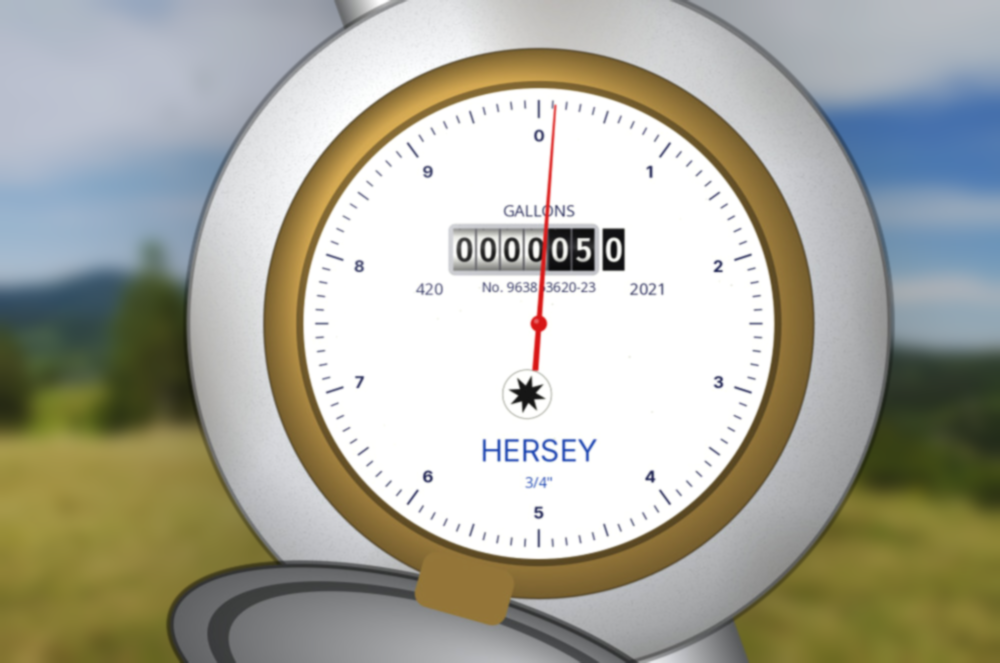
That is 50.1 gal
